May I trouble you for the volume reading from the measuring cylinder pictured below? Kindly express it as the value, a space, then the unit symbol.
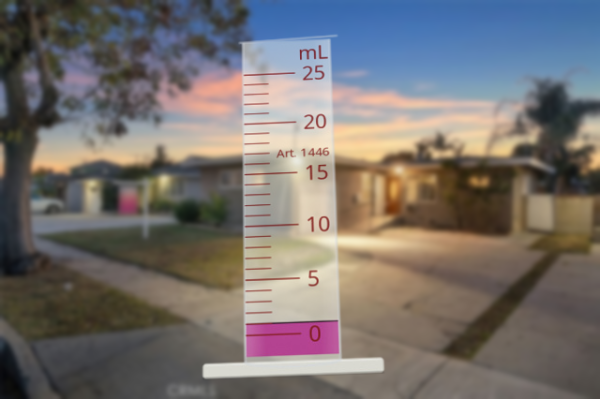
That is 1 mL
